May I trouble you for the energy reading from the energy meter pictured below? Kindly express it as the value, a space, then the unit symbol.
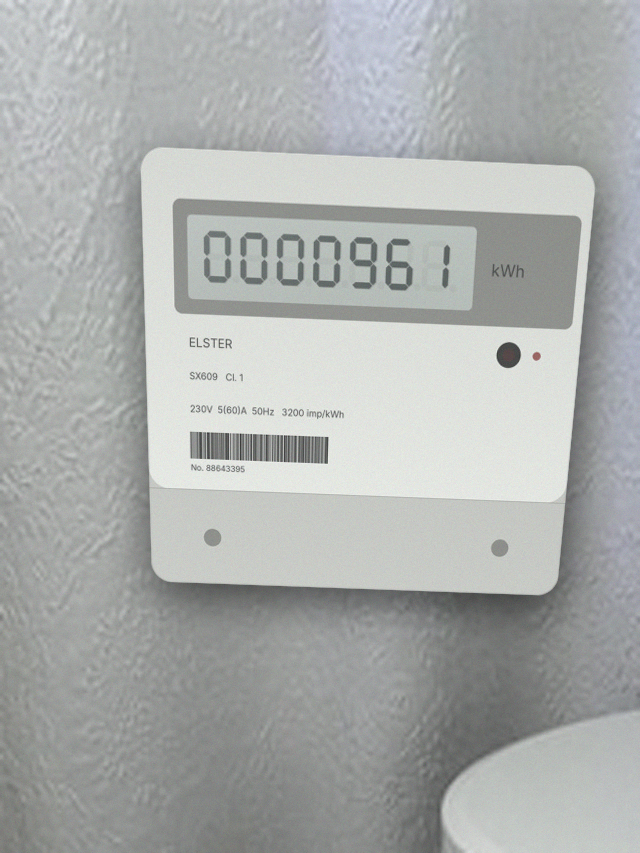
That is 961 kWh
